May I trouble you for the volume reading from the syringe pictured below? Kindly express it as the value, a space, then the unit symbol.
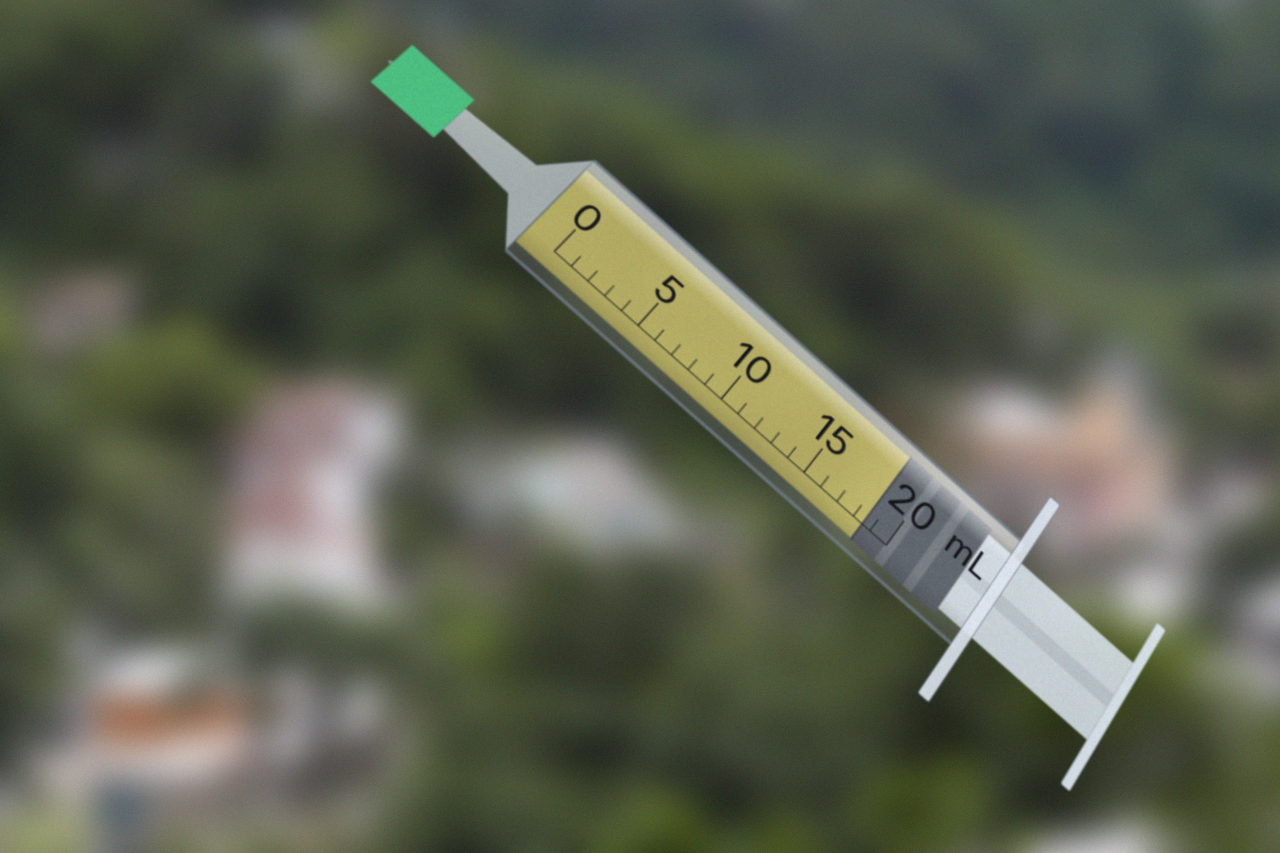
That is 18.5 mL
